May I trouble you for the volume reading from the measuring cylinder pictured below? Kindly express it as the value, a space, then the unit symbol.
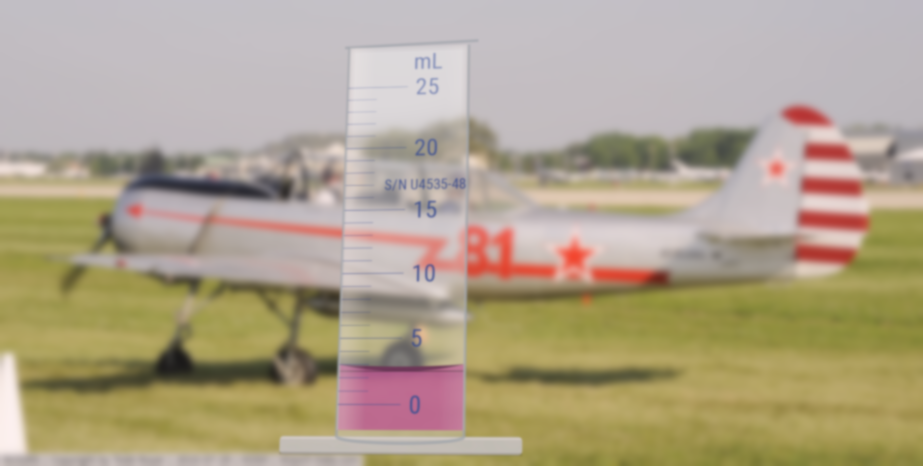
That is 2.5 mL
